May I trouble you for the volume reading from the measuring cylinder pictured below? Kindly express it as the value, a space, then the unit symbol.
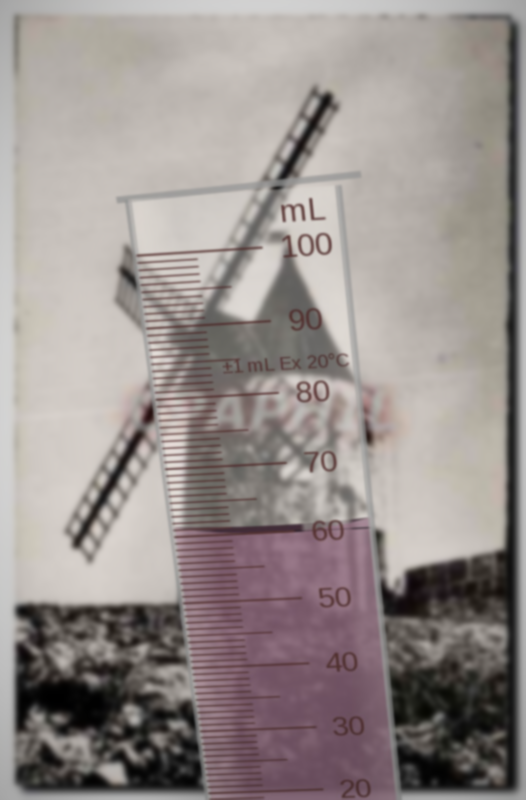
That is 60 mL
